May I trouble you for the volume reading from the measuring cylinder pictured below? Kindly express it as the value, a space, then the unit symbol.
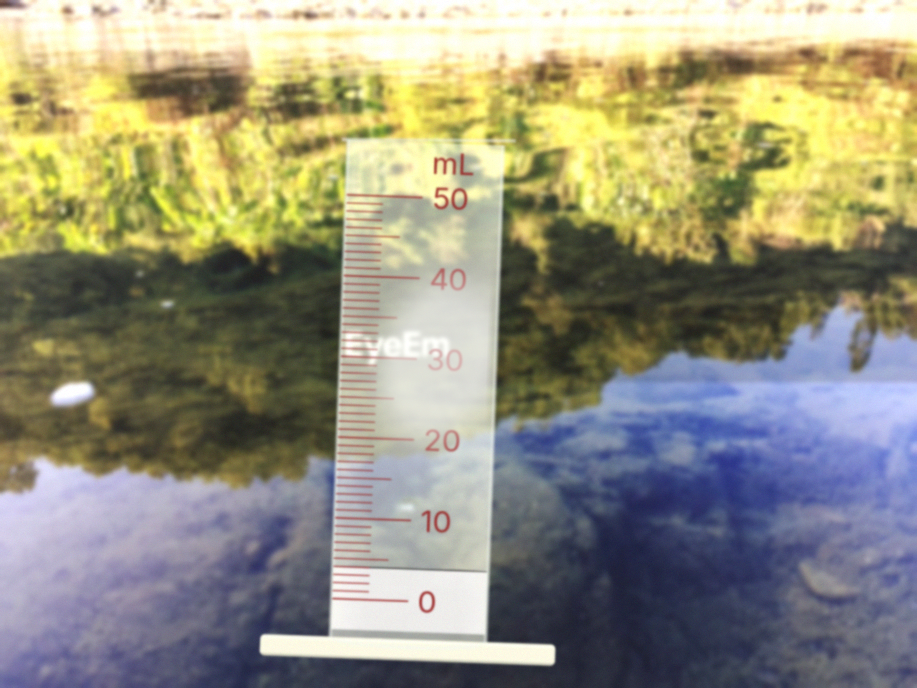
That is 4 mL
